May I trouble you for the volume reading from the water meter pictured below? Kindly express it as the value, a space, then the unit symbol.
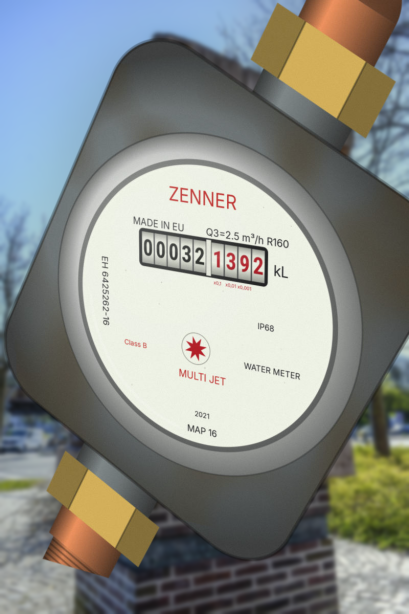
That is 32.1392 kL
